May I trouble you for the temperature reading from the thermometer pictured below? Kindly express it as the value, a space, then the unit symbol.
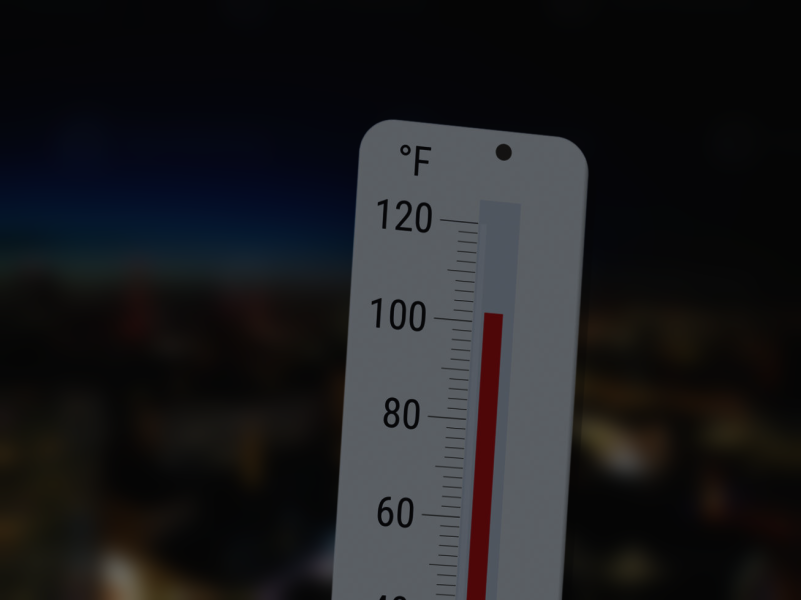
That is 102 °F
